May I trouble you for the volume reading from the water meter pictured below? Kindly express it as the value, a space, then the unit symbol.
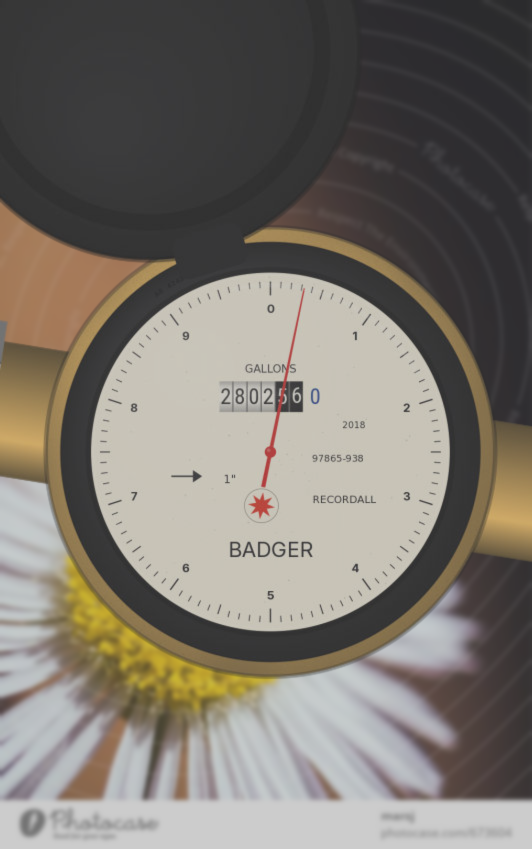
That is 2802560.3 gal
